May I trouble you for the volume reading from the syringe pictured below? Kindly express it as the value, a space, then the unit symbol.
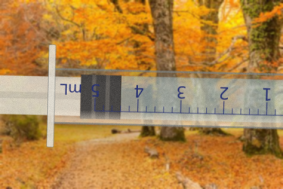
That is 4.4 mL
